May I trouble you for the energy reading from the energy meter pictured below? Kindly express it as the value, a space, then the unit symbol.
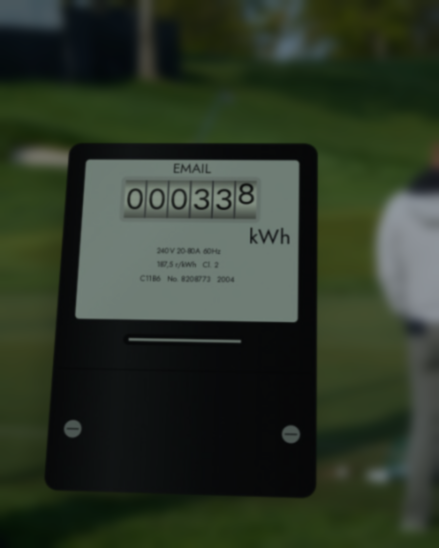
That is 338 kWh
